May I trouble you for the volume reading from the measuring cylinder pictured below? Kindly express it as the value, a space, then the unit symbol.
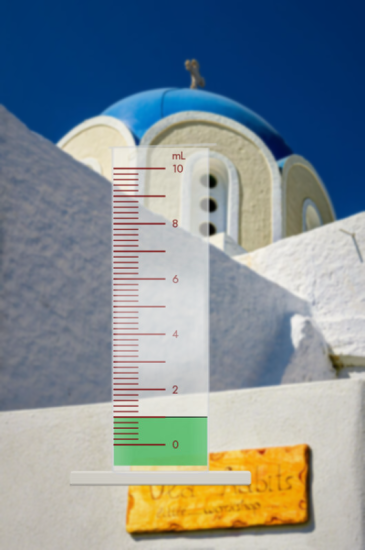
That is 1 mL
